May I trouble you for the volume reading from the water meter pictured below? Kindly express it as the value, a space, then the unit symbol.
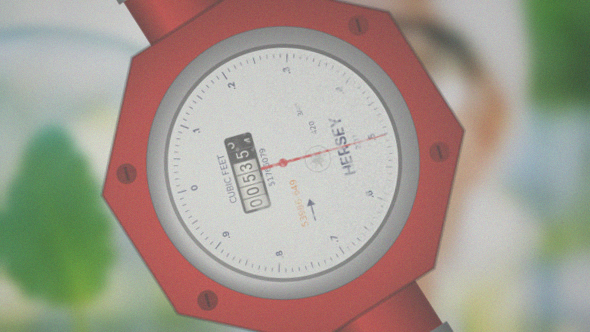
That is 5353.50 ft³
